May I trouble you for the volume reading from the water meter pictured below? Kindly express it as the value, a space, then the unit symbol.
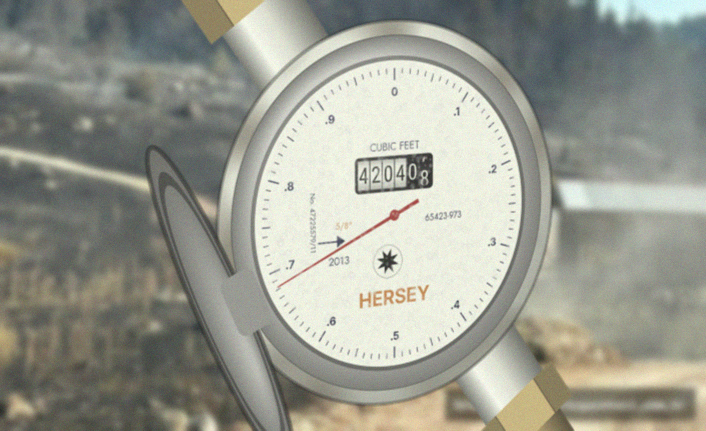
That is 420407.68 ft³
